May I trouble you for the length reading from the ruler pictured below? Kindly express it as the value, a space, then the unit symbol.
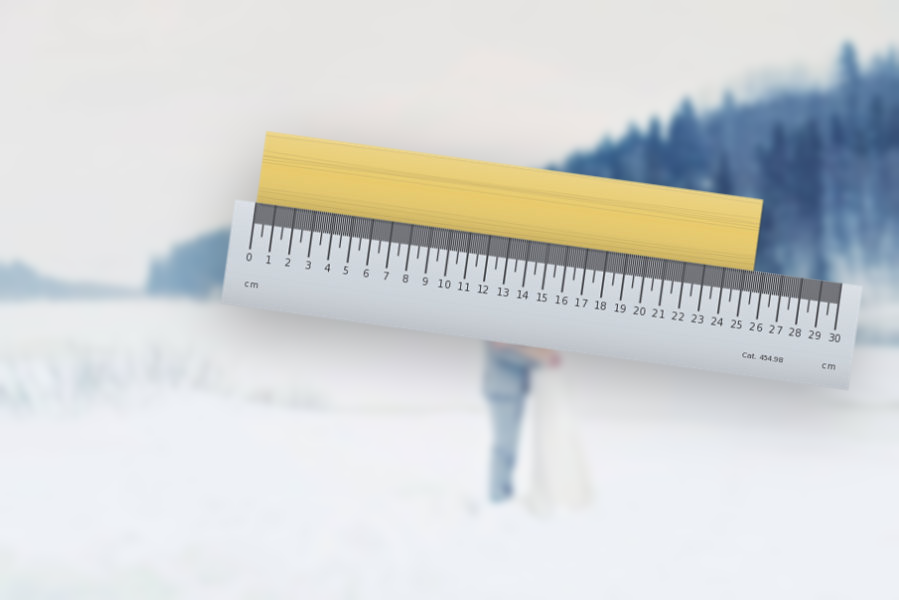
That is 25.5 cm
